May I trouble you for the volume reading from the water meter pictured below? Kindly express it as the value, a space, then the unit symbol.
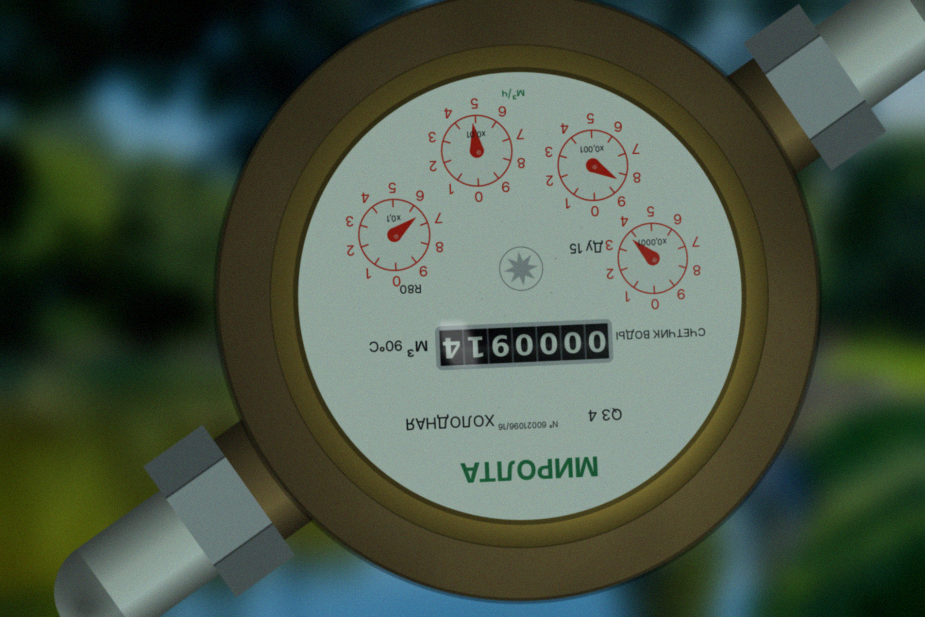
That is 914.6483 m³
